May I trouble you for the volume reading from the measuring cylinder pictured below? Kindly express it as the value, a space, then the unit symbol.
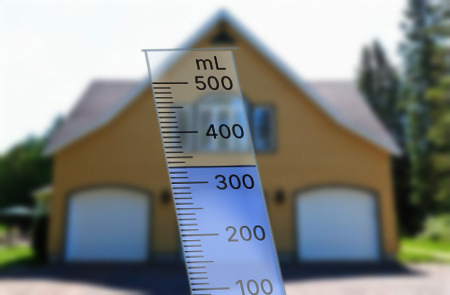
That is 330 mL
